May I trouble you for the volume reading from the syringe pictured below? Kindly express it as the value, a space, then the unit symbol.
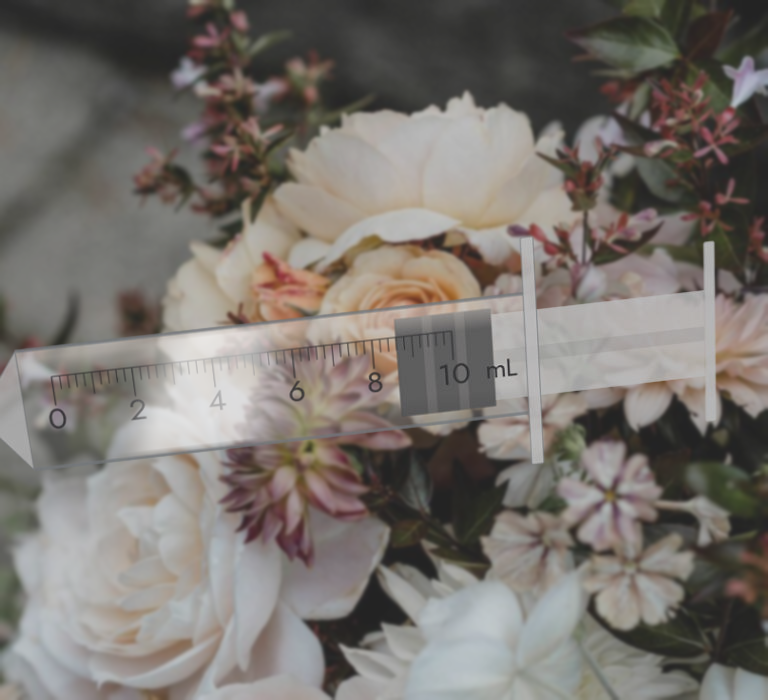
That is 8.6 mL
